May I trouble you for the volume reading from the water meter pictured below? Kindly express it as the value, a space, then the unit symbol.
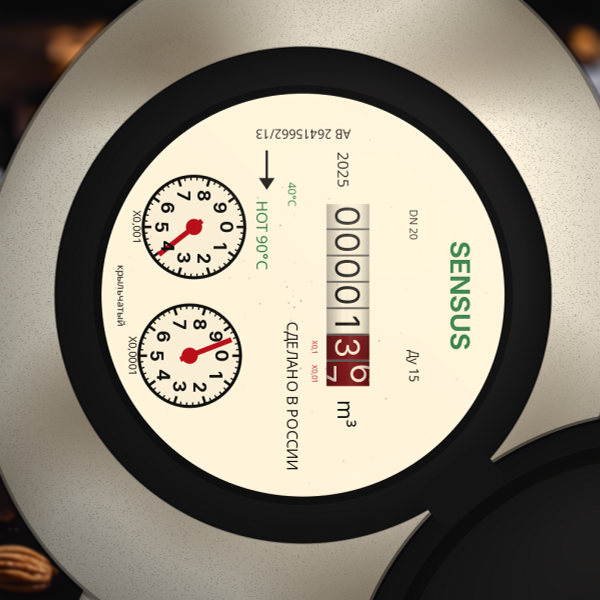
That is 1.3639 m³
